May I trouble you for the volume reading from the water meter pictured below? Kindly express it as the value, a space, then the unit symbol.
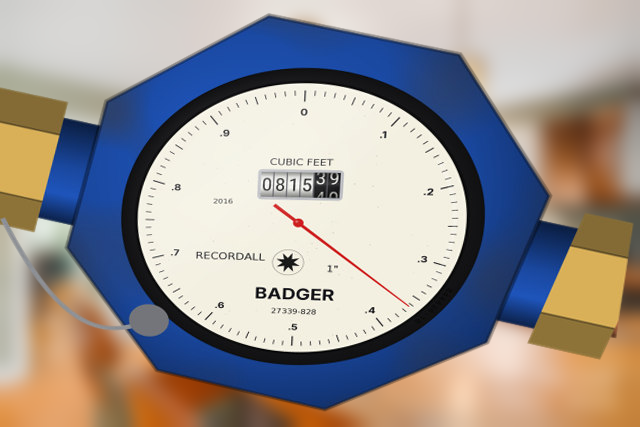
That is 81539.36 ft³
